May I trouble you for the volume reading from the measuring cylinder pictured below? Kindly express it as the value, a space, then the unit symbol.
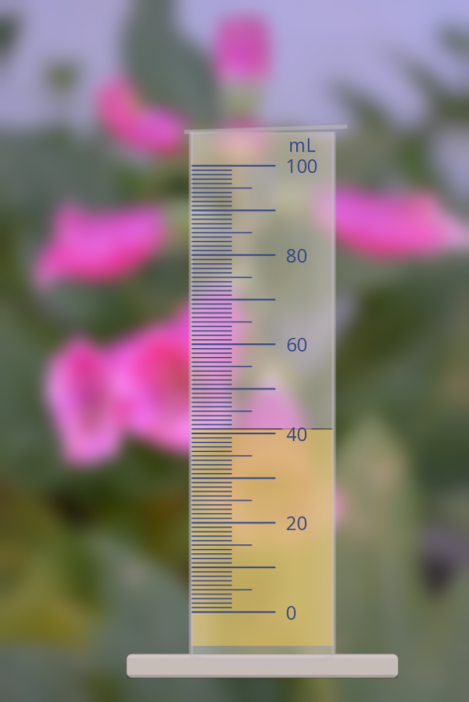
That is 41 mL
